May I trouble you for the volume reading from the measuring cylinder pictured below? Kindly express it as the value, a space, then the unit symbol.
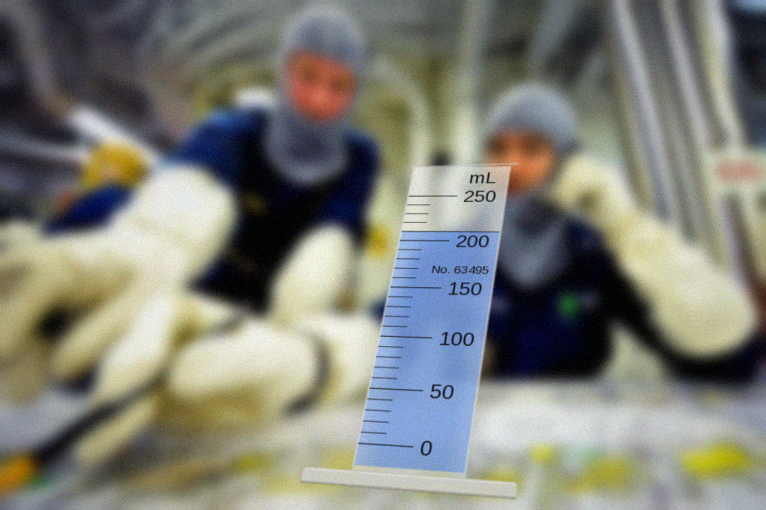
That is 210 mL
